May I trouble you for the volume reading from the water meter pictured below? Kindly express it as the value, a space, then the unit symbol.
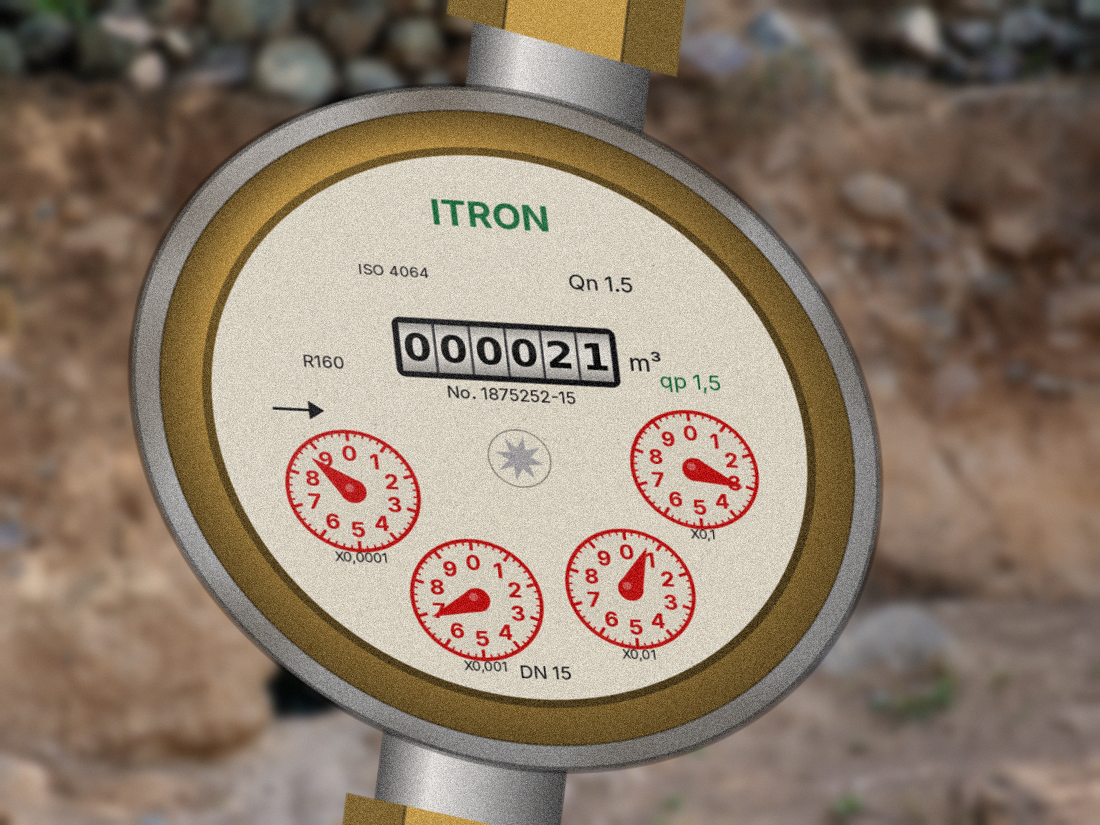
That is 21.3068 m³
